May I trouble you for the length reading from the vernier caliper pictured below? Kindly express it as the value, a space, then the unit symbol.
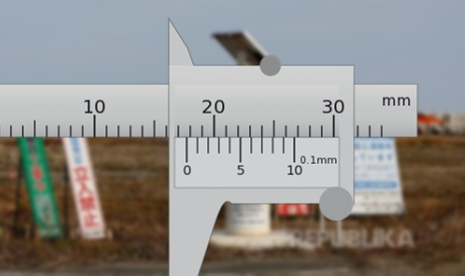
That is 17.7 mm
